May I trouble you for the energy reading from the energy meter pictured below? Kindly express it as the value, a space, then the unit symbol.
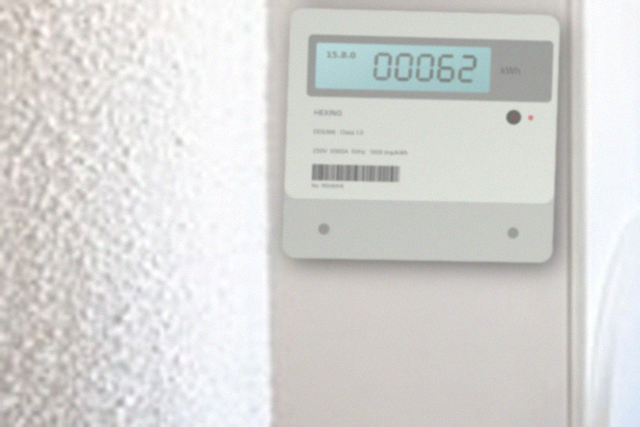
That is 62 kWh
